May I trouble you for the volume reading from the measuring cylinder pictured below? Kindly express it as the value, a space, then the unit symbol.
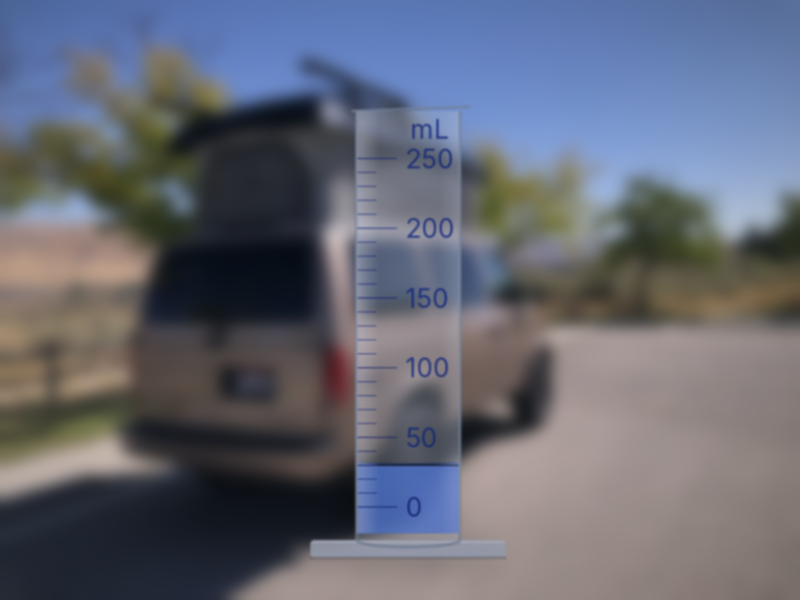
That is 30 mL
